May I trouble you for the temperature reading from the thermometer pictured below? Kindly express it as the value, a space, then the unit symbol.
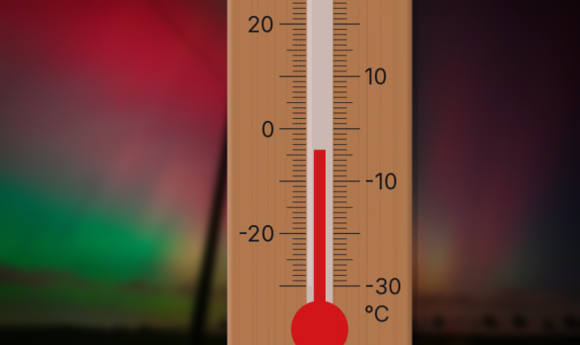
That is -4 °C
